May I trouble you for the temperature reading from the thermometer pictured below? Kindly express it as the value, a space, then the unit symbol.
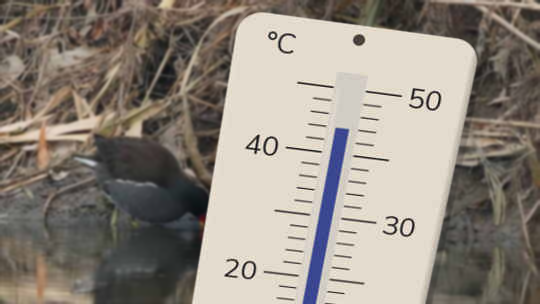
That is 44 °C
